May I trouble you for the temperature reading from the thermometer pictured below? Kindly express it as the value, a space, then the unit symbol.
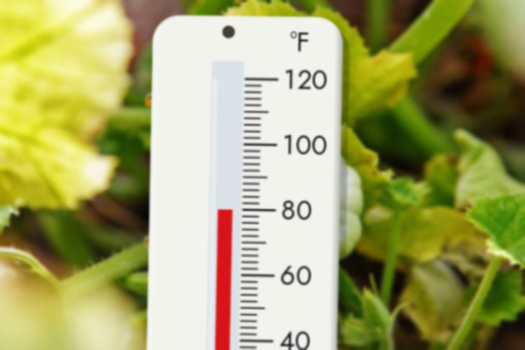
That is 80 °F
